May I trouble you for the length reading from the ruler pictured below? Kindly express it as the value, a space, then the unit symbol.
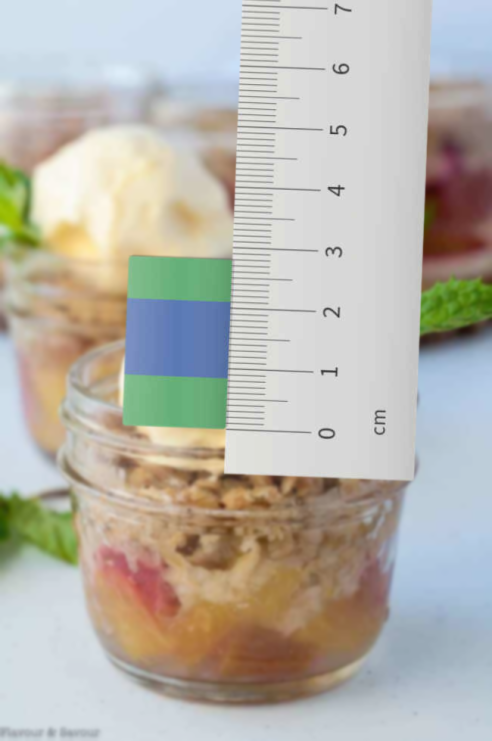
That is 2.8 cm
